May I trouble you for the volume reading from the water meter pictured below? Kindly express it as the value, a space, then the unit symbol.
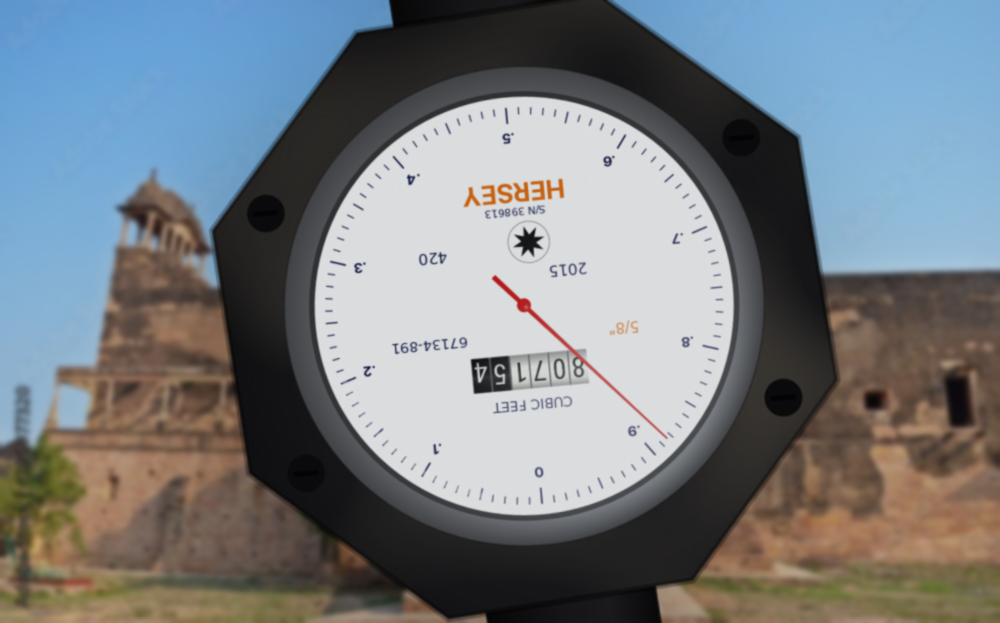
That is 807153.88 ft³
